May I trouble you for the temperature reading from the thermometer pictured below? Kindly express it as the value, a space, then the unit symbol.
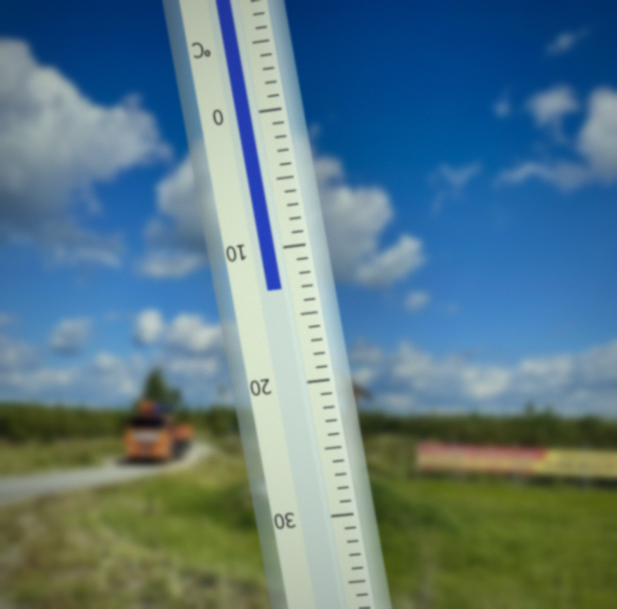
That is 13 °C
